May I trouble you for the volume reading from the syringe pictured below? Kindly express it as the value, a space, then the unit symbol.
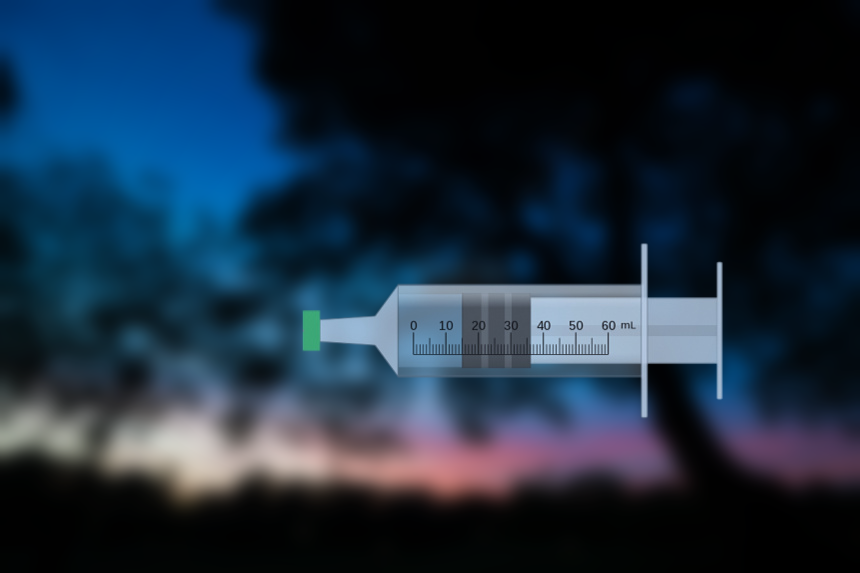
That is 15 mL
